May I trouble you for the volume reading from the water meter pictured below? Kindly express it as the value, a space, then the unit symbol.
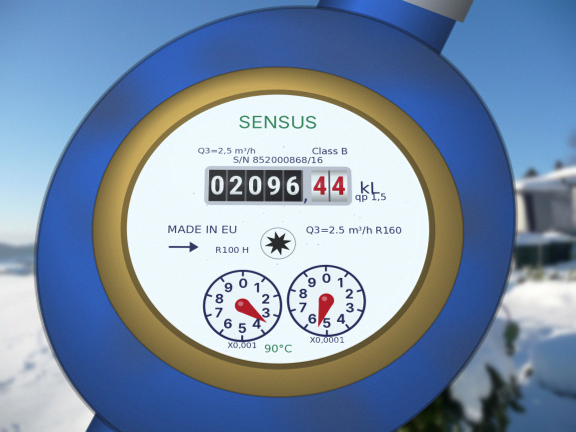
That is 2096.4435 kL
